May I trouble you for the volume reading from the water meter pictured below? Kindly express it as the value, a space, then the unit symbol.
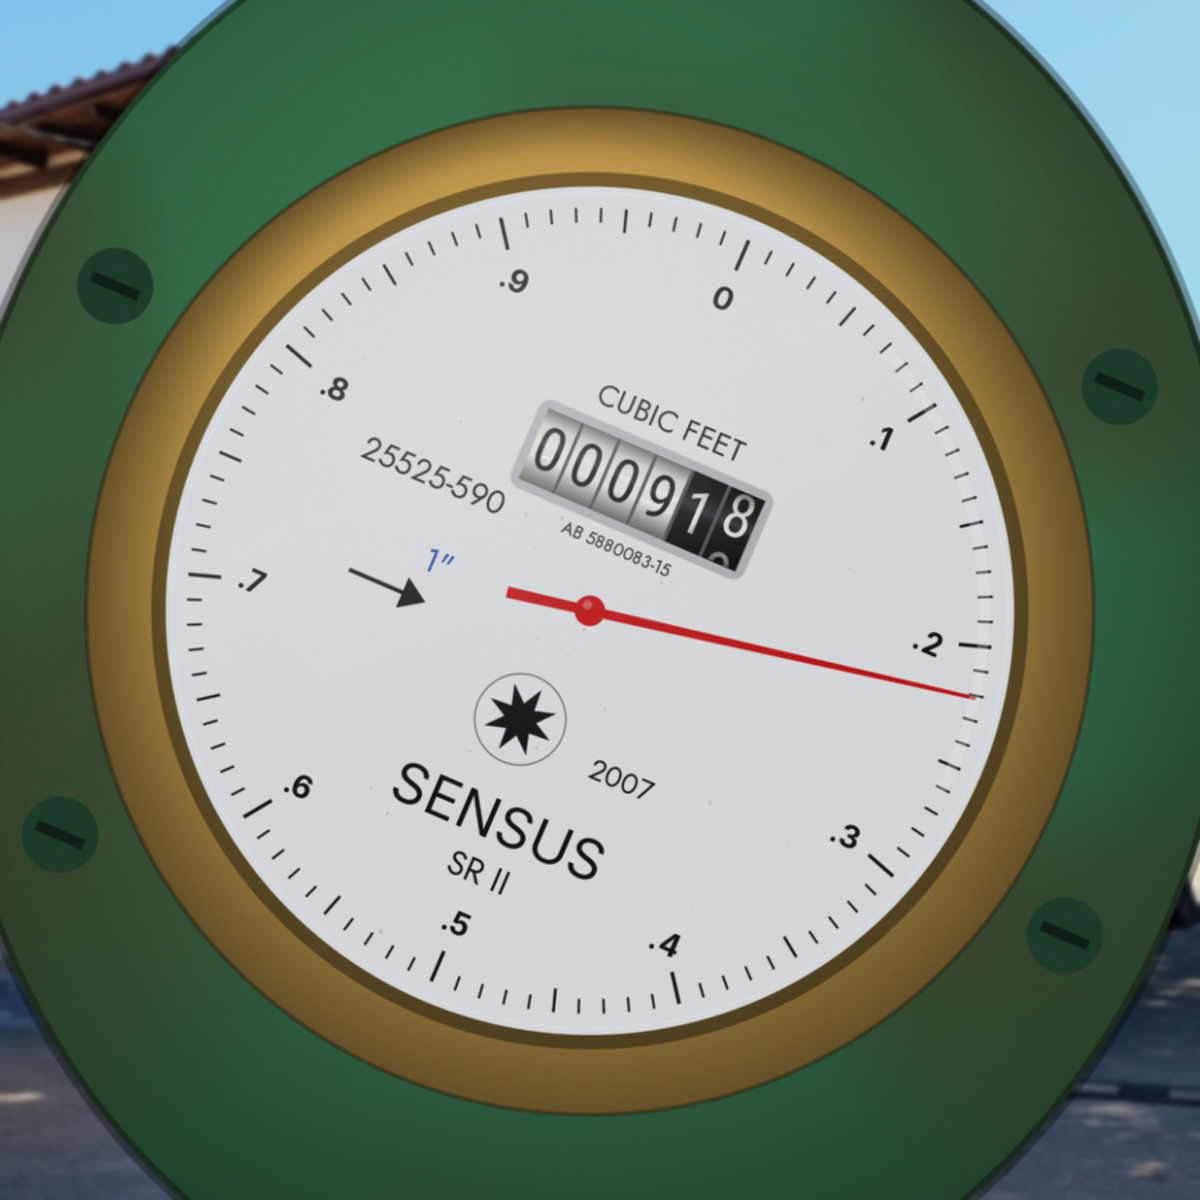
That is 918.22 ft³
